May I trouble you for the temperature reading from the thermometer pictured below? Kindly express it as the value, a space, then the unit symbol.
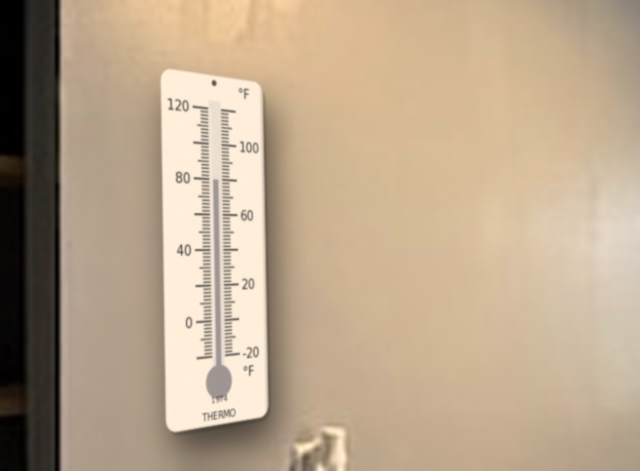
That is 80 °F
